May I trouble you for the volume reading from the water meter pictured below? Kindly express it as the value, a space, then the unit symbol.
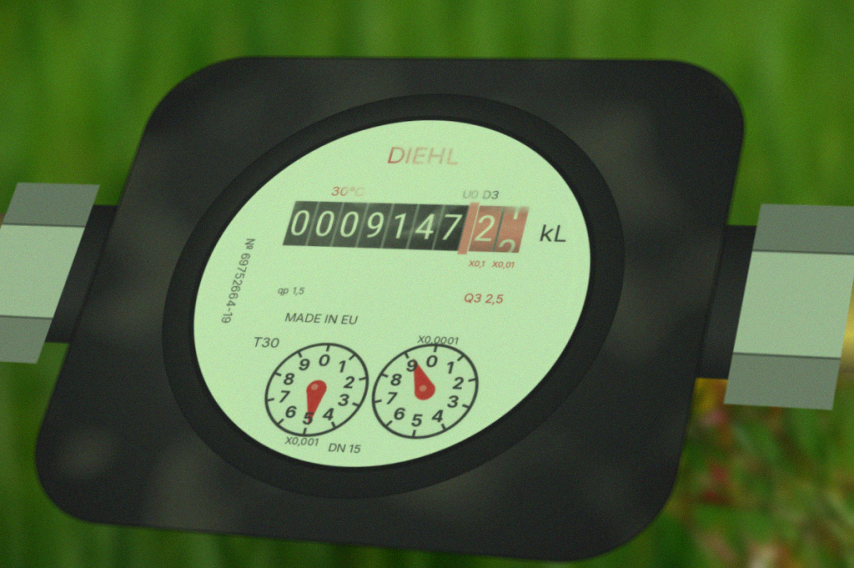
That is 9147.2149 kL
